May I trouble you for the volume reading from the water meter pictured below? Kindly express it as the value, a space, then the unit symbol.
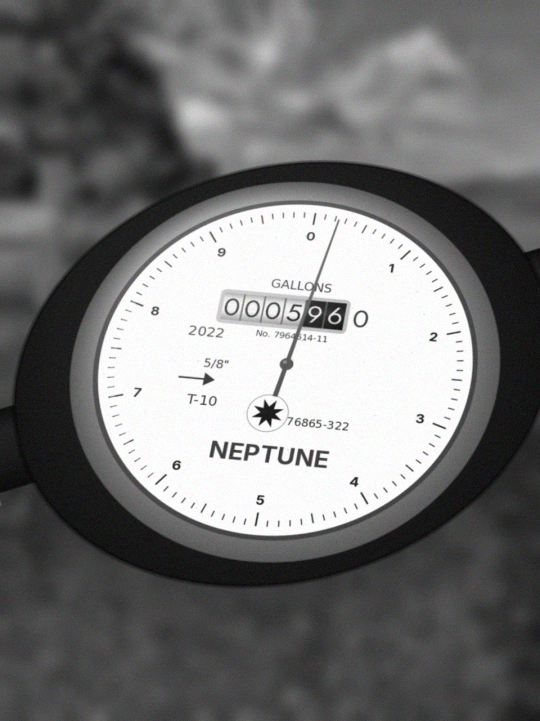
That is 5960.2 gal
